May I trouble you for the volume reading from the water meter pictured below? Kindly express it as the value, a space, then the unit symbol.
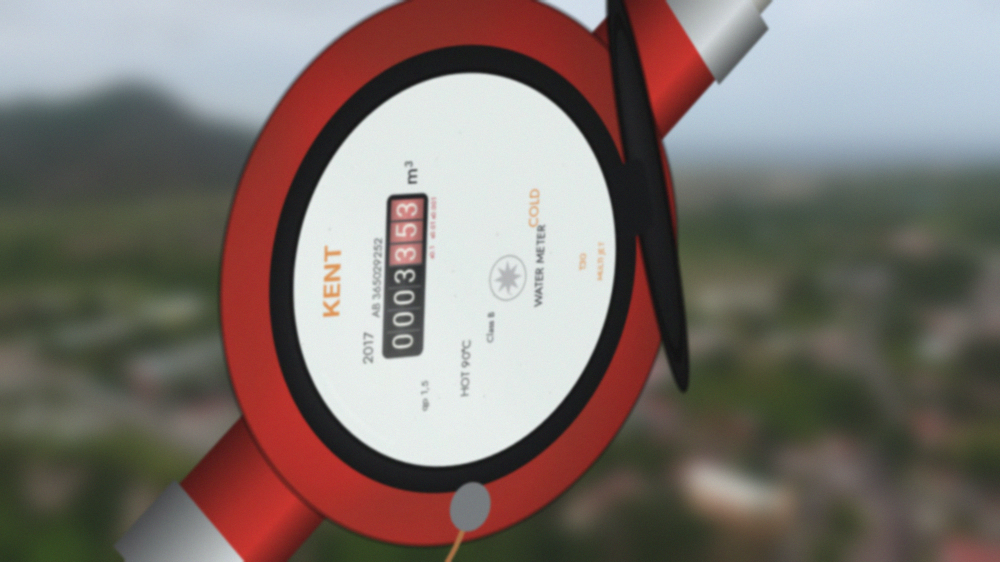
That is 3.353 m³
